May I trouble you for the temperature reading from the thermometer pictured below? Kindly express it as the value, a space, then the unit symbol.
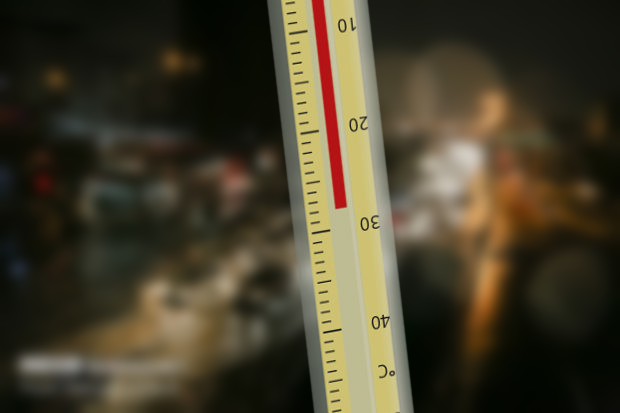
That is 28 °C
